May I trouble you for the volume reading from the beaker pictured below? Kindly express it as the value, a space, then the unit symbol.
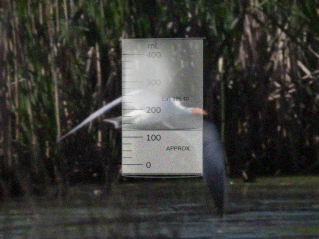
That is 125 mL
